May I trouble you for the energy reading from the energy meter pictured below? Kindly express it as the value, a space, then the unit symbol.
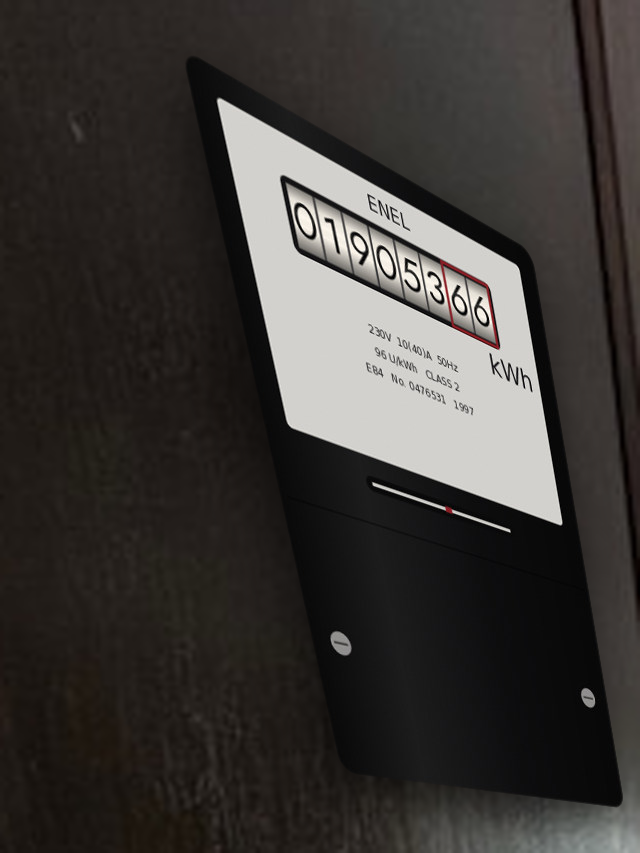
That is 19053.66 kWh
